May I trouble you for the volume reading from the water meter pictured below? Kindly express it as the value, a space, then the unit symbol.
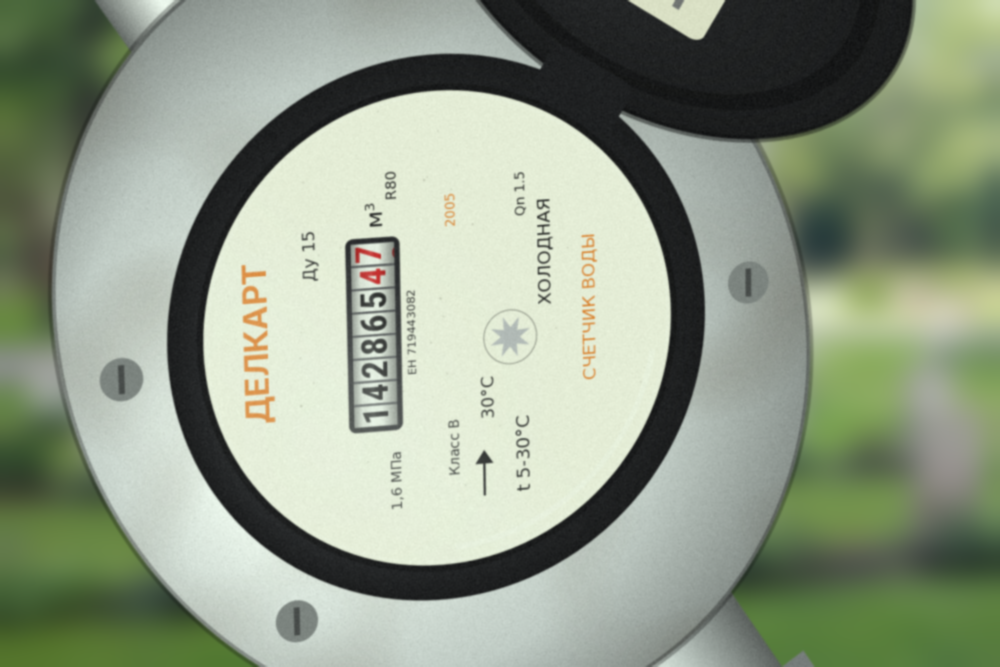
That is 142865.47 m³
